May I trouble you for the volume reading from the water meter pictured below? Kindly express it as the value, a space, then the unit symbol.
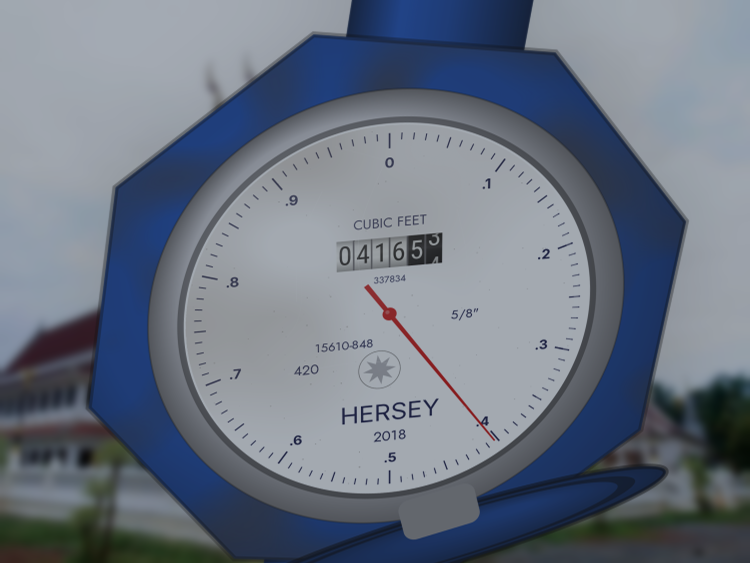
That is 41653.40 ft³
